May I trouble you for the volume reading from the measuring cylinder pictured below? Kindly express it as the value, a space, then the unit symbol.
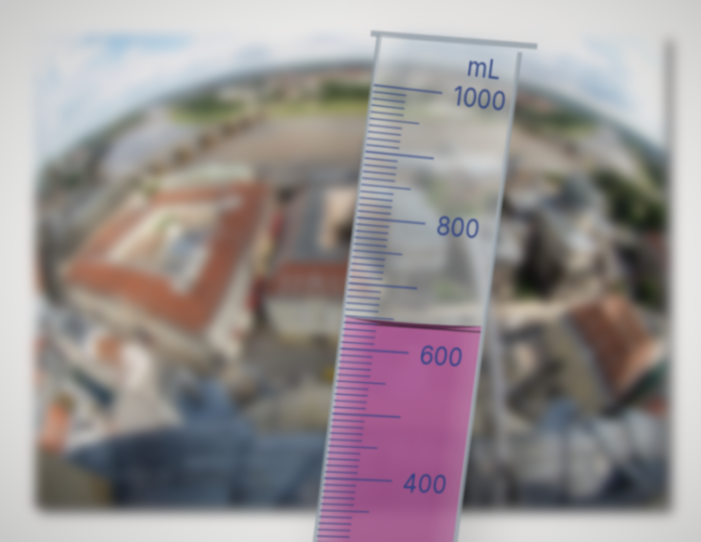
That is 640 mL
